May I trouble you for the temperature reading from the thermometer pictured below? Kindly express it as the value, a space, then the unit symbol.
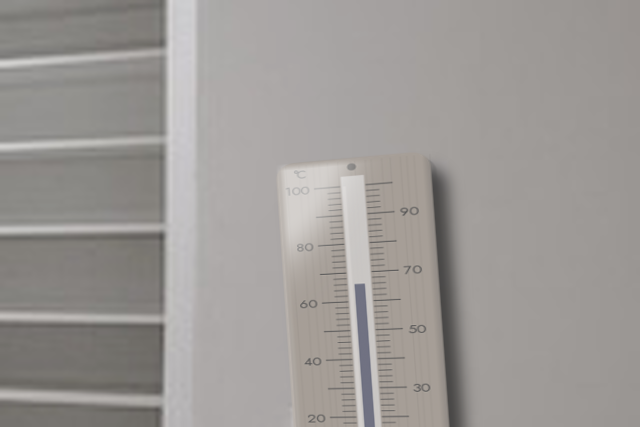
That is 66 °C
